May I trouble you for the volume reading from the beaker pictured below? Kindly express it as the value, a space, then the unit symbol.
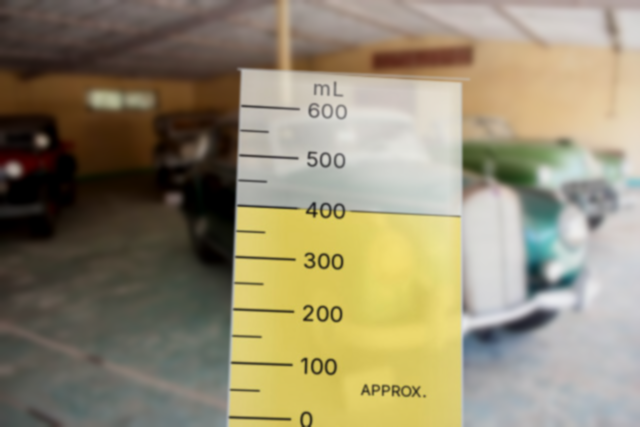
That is 400 mL
